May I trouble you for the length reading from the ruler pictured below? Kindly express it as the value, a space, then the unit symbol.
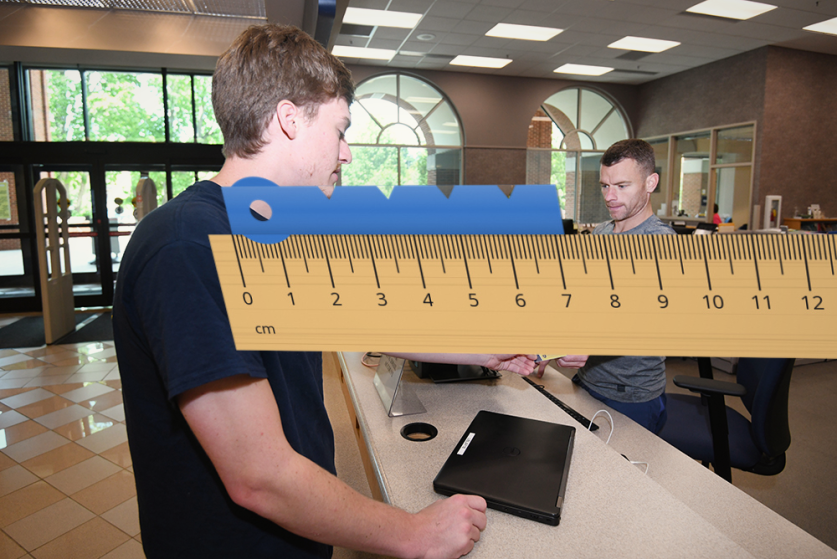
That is 7.2 cm
